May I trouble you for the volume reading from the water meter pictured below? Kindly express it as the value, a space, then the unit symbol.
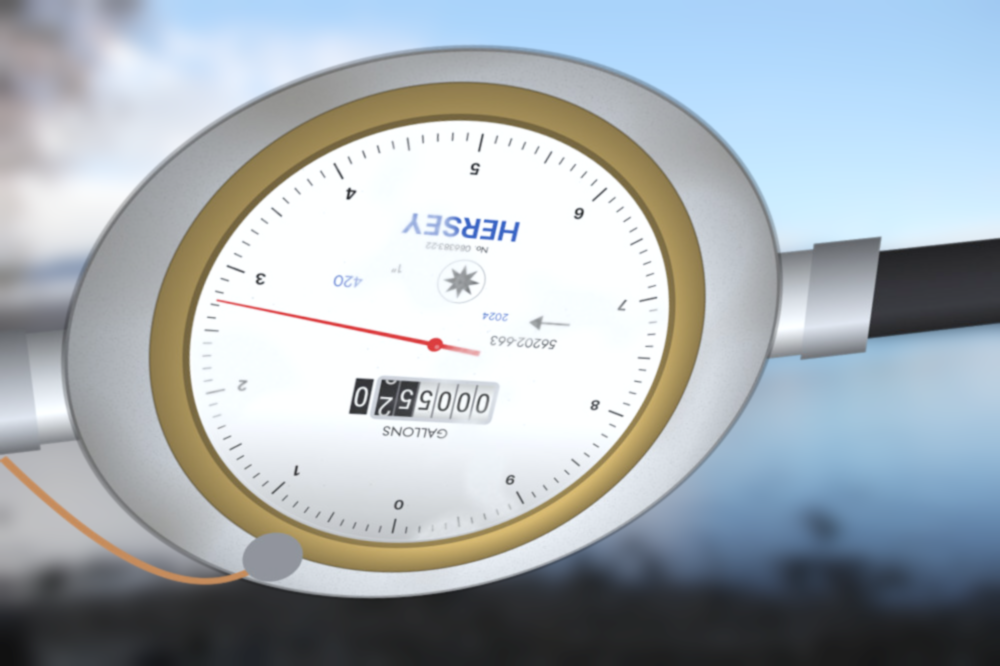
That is 5522.7 gal
